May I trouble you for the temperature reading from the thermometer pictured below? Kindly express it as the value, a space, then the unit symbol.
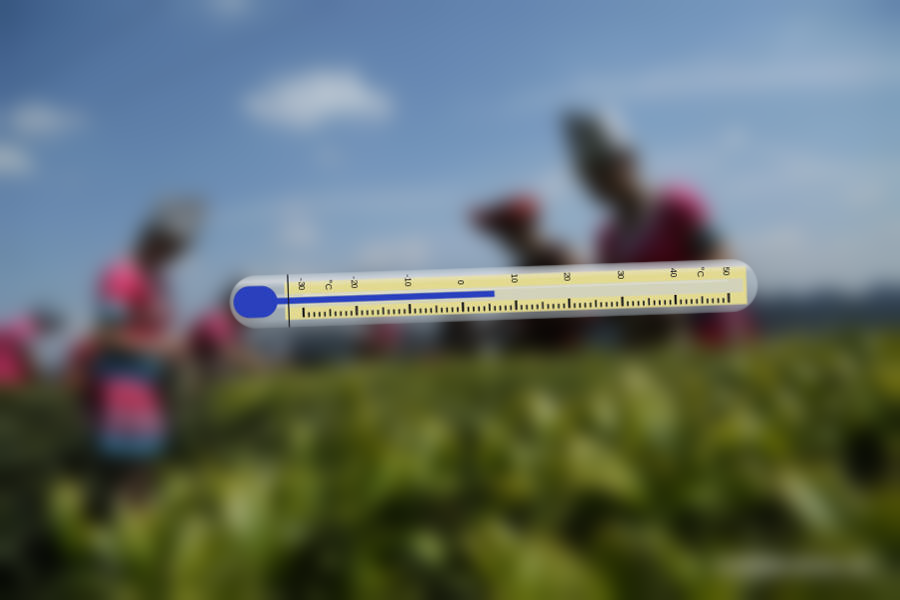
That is 6 °C
